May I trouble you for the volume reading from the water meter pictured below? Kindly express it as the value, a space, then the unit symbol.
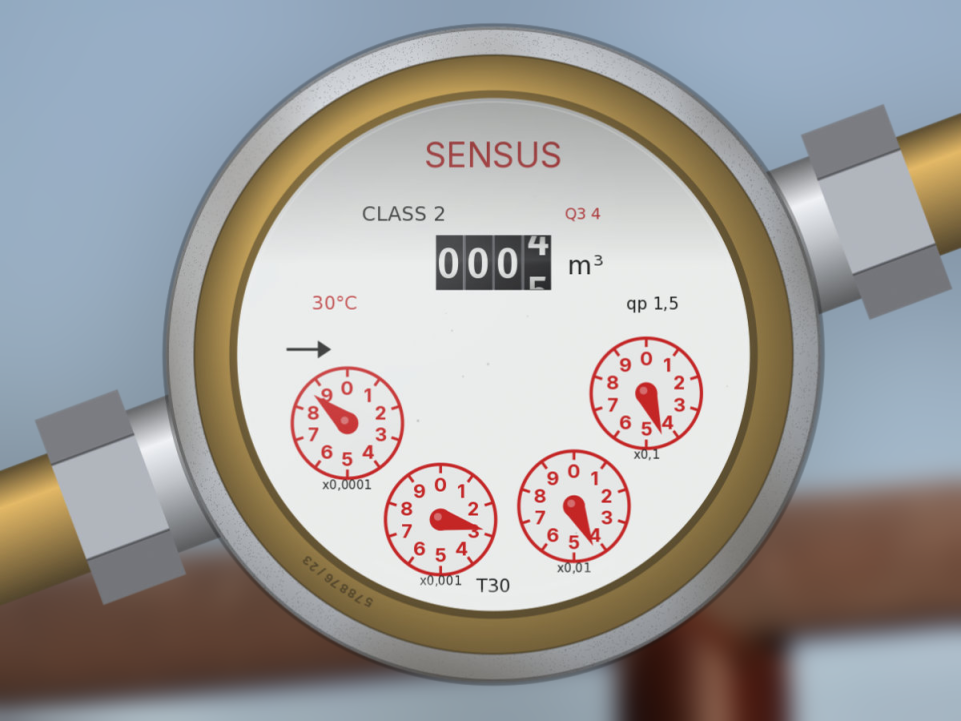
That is 4.4428 m³
